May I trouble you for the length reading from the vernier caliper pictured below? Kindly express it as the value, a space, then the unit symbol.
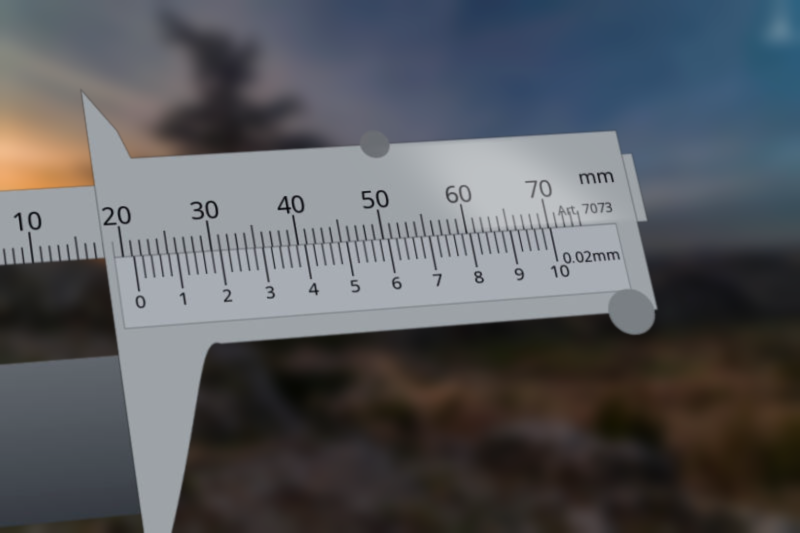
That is 21.2 mm
